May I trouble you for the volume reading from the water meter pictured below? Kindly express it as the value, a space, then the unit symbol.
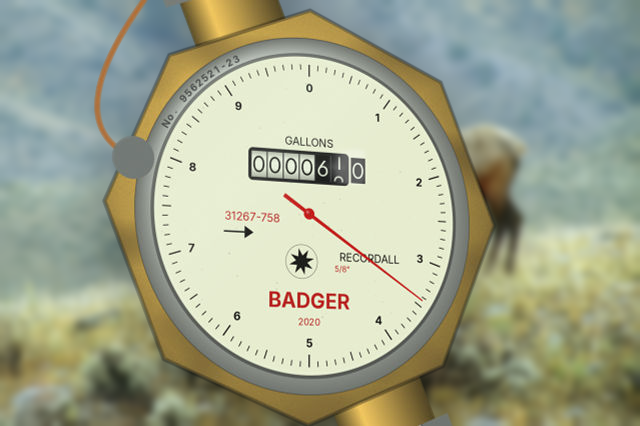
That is 613.4 gal
